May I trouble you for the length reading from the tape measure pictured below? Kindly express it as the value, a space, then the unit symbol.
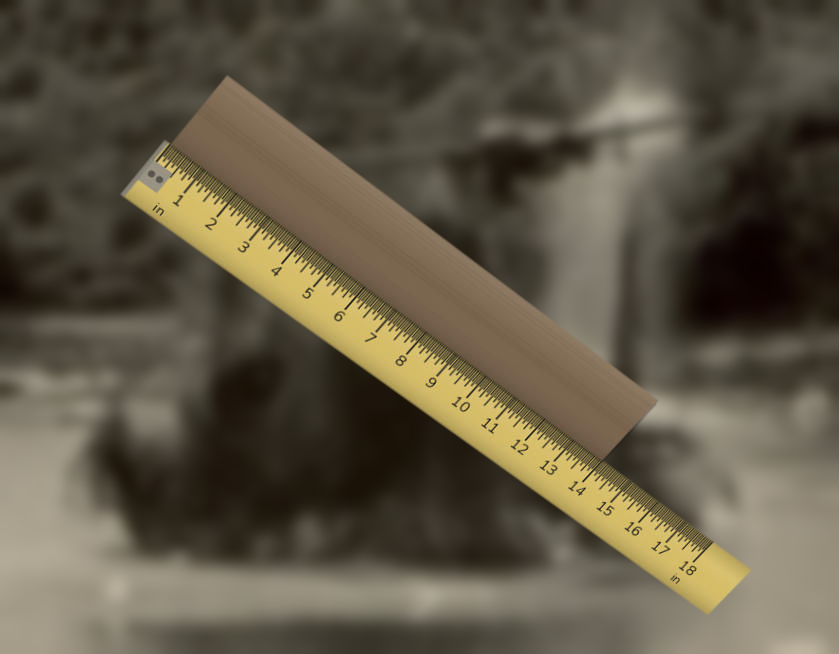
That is 14 in
